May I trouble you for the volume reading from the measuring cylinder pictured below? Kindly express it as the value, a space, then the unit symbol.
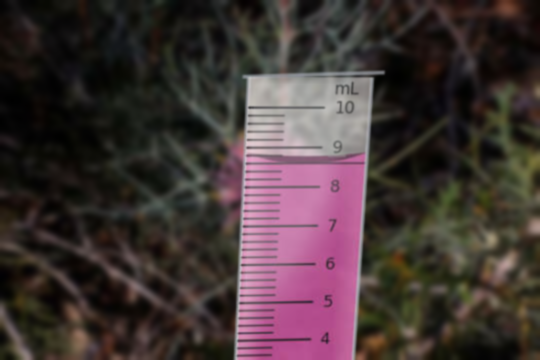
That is 8.6 mL
